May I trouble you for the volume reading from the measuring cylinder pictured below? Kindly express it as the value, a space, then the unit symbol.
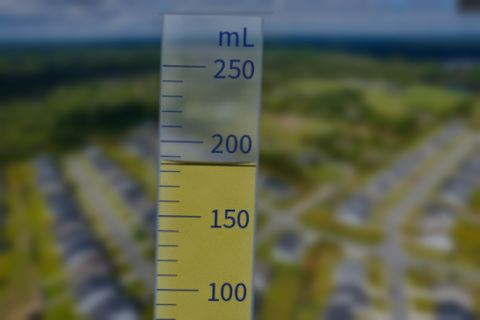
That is 185 mL
